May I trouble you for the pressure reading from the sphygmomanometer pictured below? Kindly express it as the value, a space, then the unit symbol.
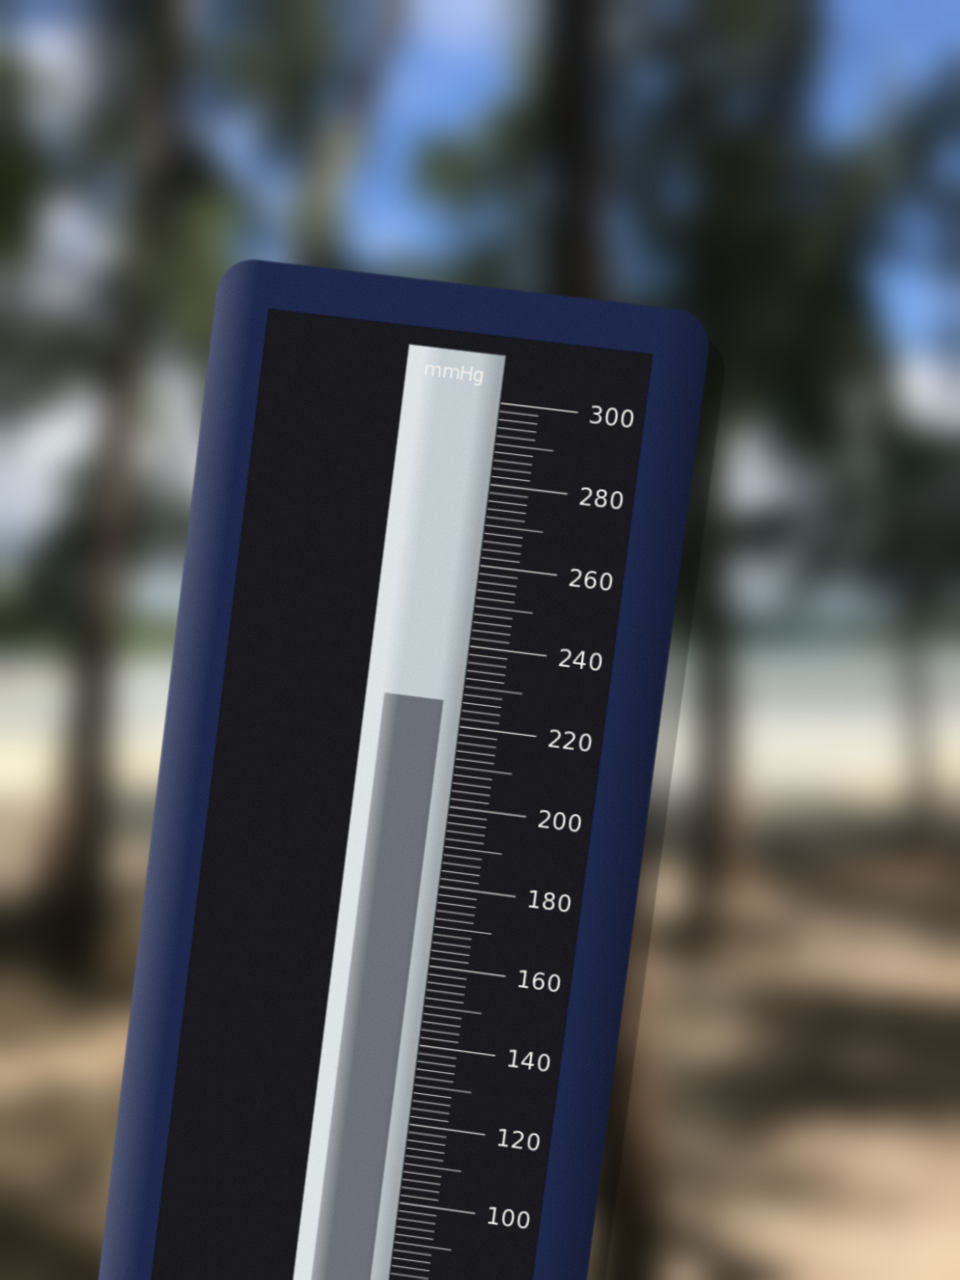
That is 226 mmHg
